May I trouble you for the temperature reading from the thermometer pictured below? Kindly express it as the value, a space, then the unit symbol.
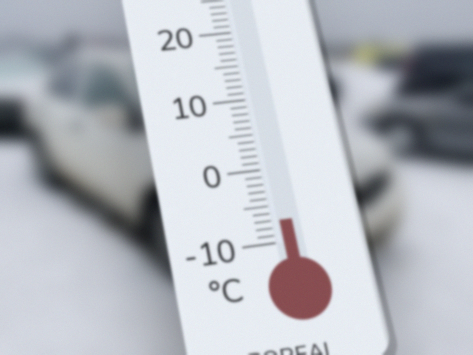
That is -7 °C
